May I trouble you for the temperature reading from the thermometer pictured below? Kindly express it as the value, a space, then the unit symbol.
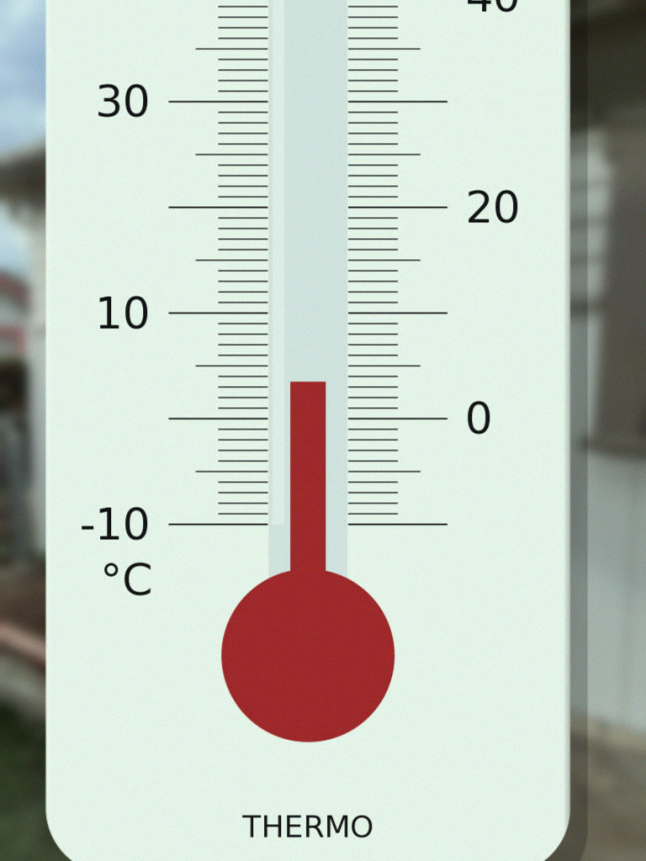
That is 3.5 °C
